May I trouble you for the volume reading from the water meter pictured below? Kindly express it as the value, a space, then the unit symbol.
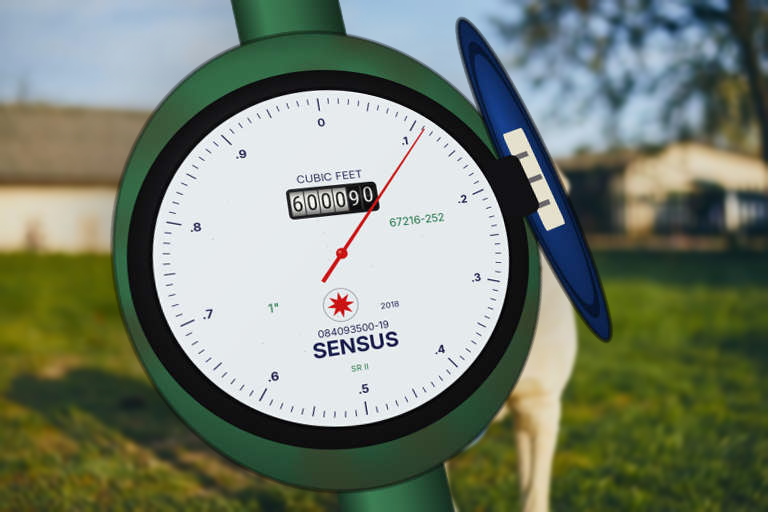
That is 600090.11 ft³
